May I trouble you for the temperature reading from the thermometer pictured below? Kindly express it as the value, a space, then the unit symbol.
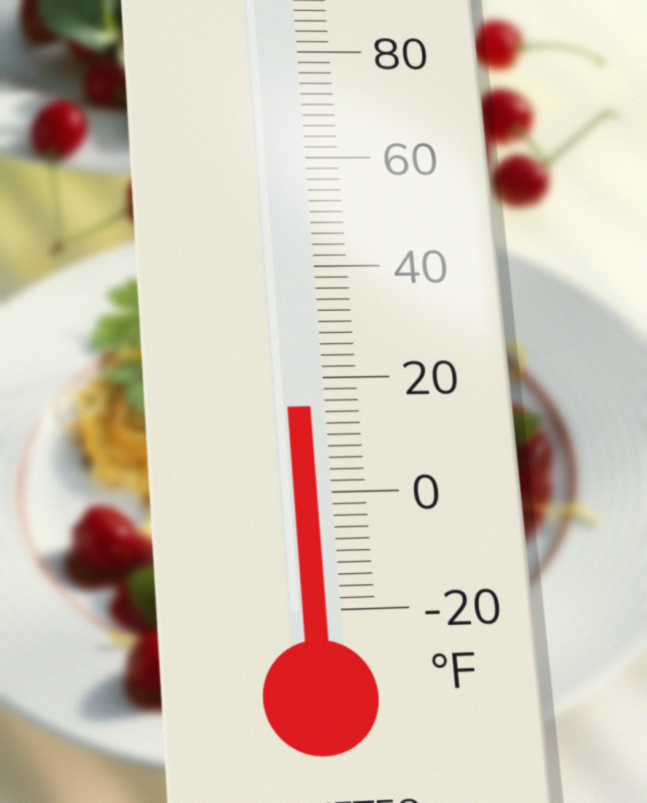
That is 15 °F
